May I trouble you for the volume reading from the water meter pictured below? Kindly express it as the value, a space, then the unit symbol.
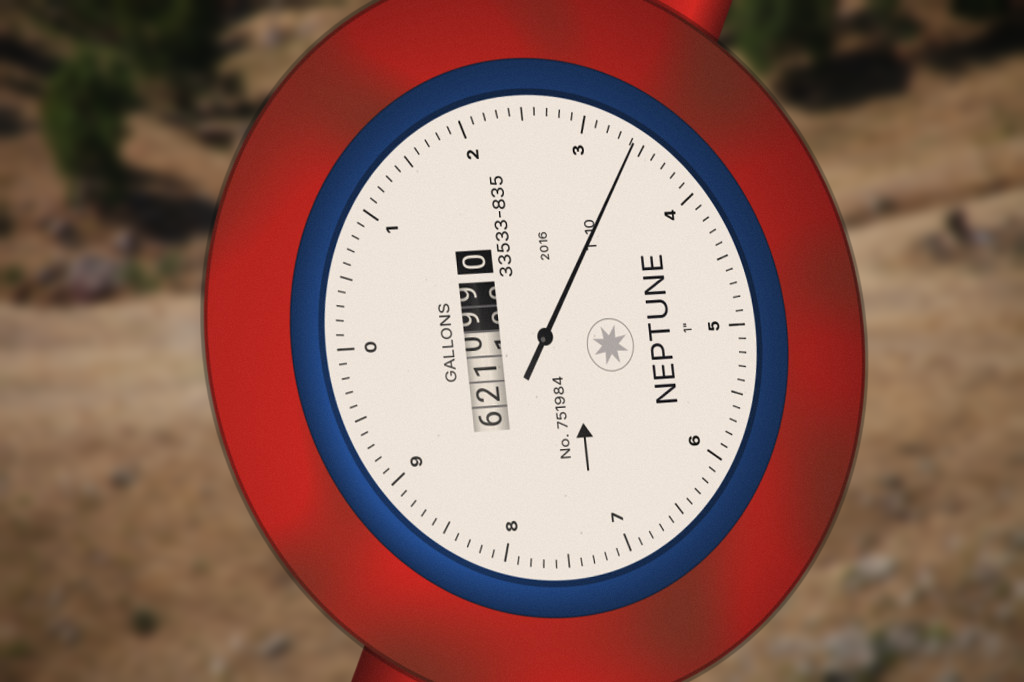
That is 6210993.4 gal
